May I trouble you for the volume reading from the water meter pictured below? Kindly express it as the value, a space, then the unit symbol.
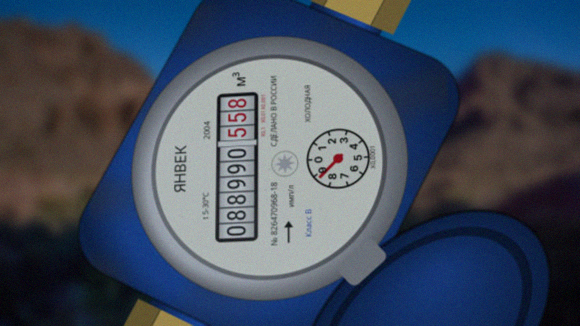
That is 88990.5588 m³
